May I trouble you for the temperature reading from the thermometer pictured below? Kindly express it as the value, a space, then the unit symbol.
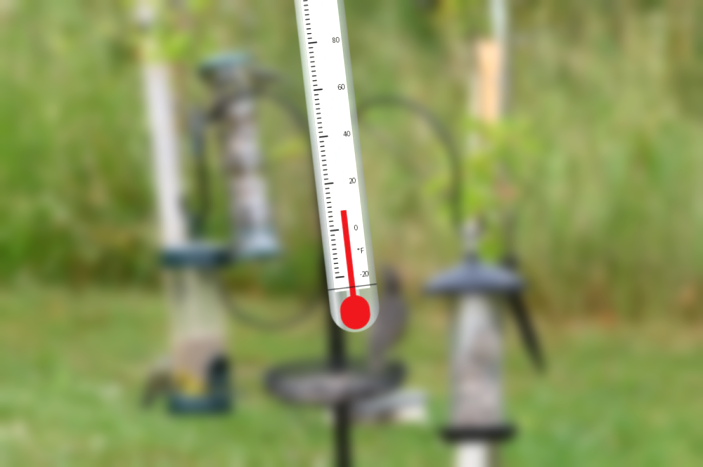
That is 8 °F
